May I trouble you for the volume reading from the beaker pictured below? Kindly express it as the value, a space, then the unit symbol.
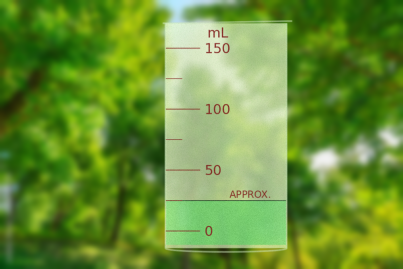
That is 25 mL
